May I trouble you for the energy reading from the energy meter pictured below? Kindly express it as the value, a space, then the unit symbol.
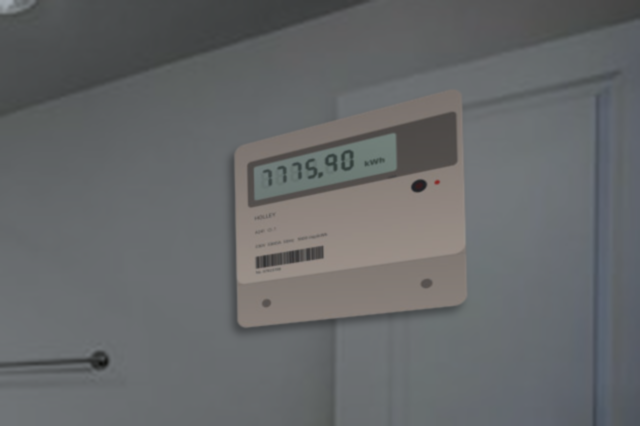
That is 7775.90 kWh
